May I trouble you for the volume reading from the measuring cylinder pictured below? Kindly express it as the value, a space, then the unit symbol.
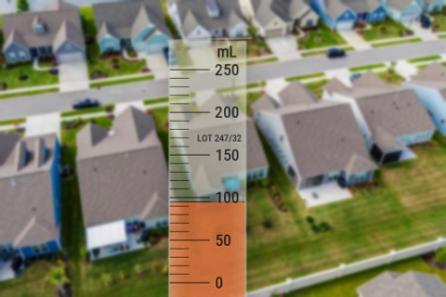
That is 95 mL
